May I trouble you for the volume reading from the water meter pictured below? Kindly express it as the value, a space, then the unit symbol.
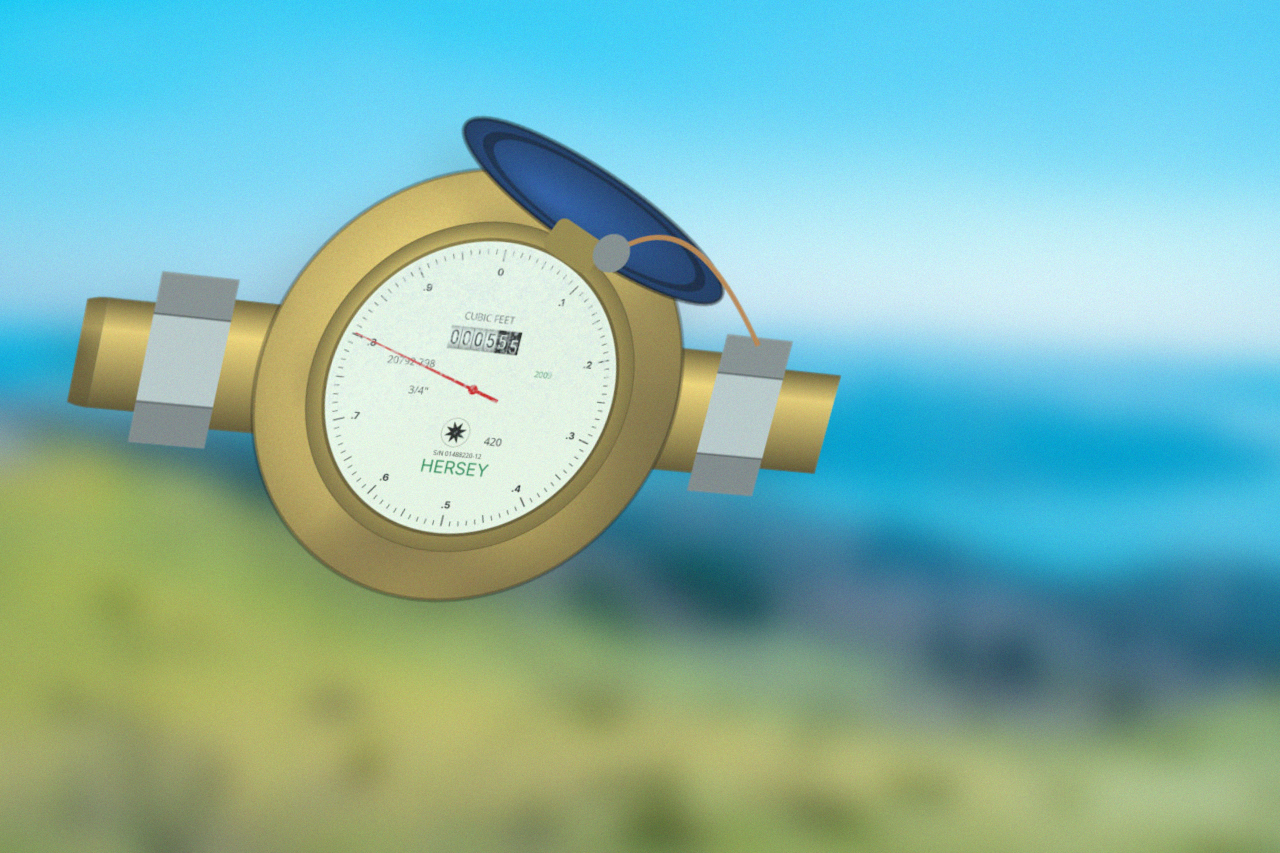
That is 554.80 ft³
